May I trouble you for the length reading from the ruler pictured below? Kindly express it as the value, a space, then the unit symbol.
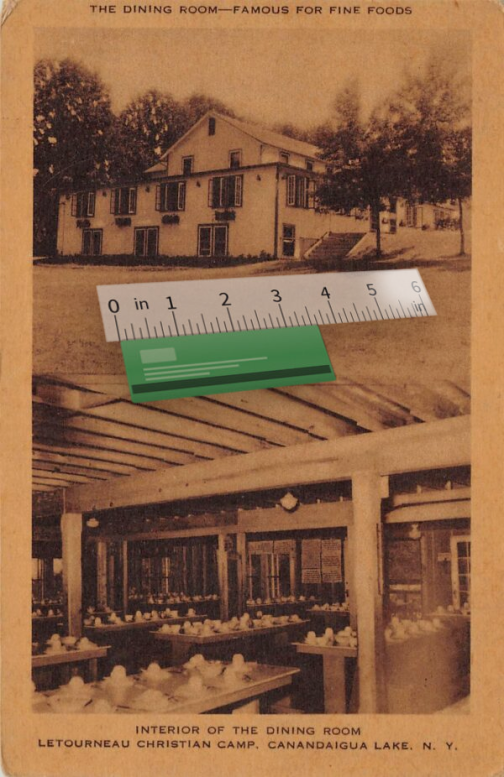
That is 3.625 in
